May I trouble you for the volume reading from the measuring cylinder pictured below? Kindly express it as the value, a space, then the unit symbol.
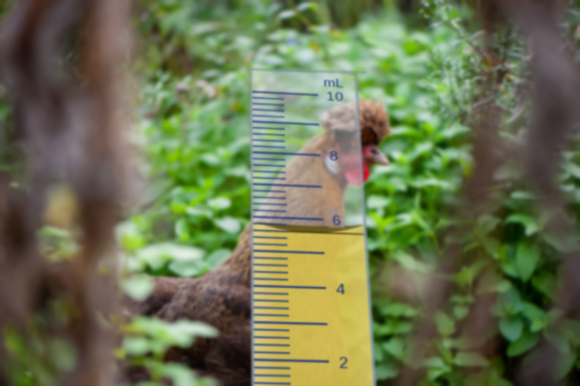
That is 5.6 mL
